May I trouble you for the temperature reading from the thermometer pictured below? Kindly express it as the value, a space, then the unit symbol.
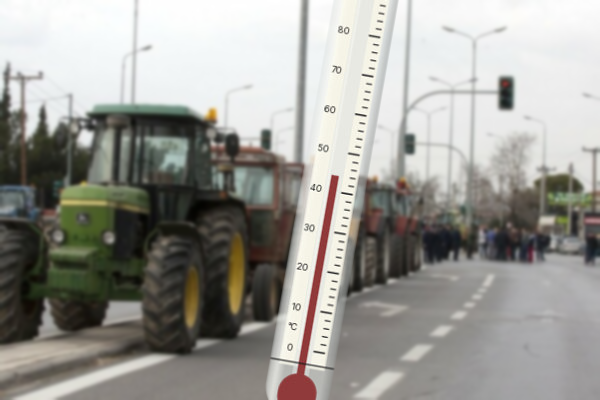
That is 44 °C
